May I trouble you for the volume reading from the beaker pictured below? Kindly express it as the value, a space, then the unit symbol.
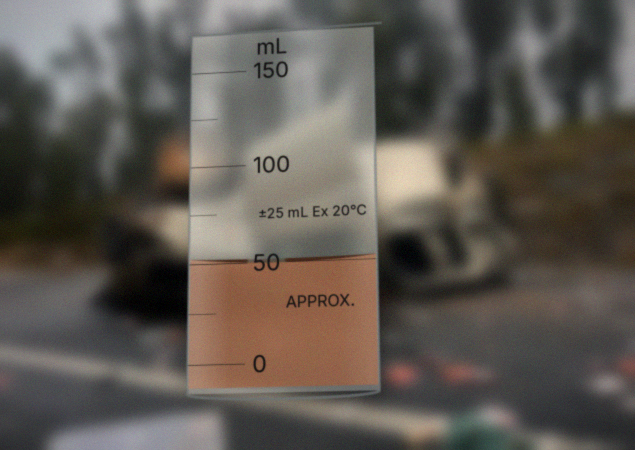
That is 50 mL
